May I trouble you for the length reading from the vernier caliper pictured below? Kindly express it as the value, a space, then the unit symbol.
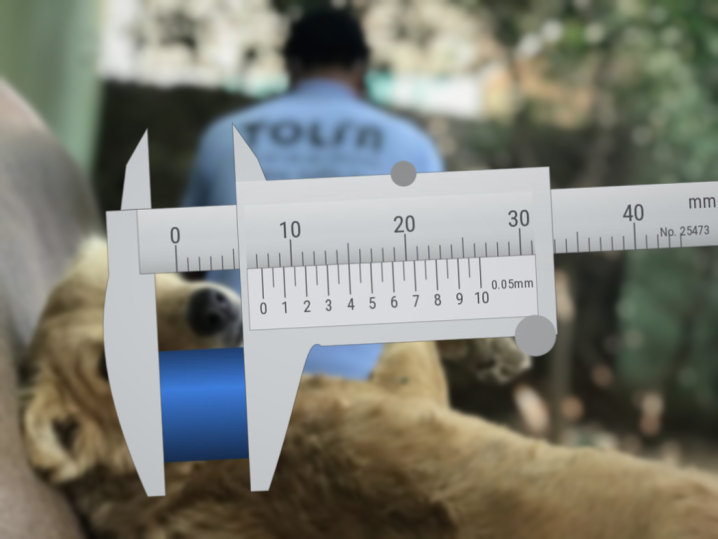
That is 7.4 mm
